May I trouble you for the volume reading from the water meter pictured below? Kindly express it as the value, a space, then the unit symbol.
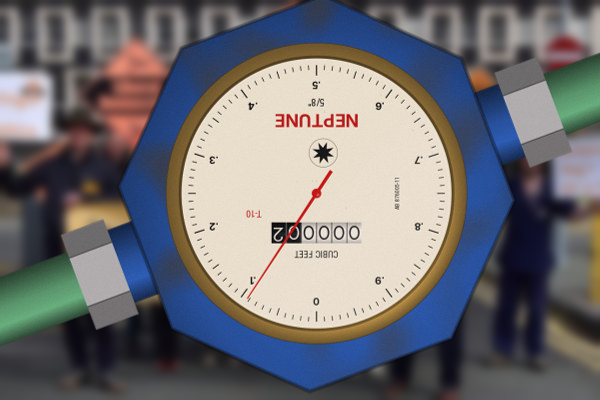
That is 2.09 ft³
